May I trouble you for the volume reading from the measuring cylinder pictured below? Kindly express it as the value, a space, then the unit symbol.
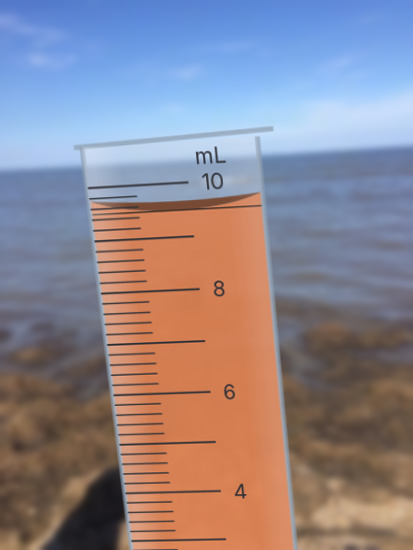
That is 9.5 mL
